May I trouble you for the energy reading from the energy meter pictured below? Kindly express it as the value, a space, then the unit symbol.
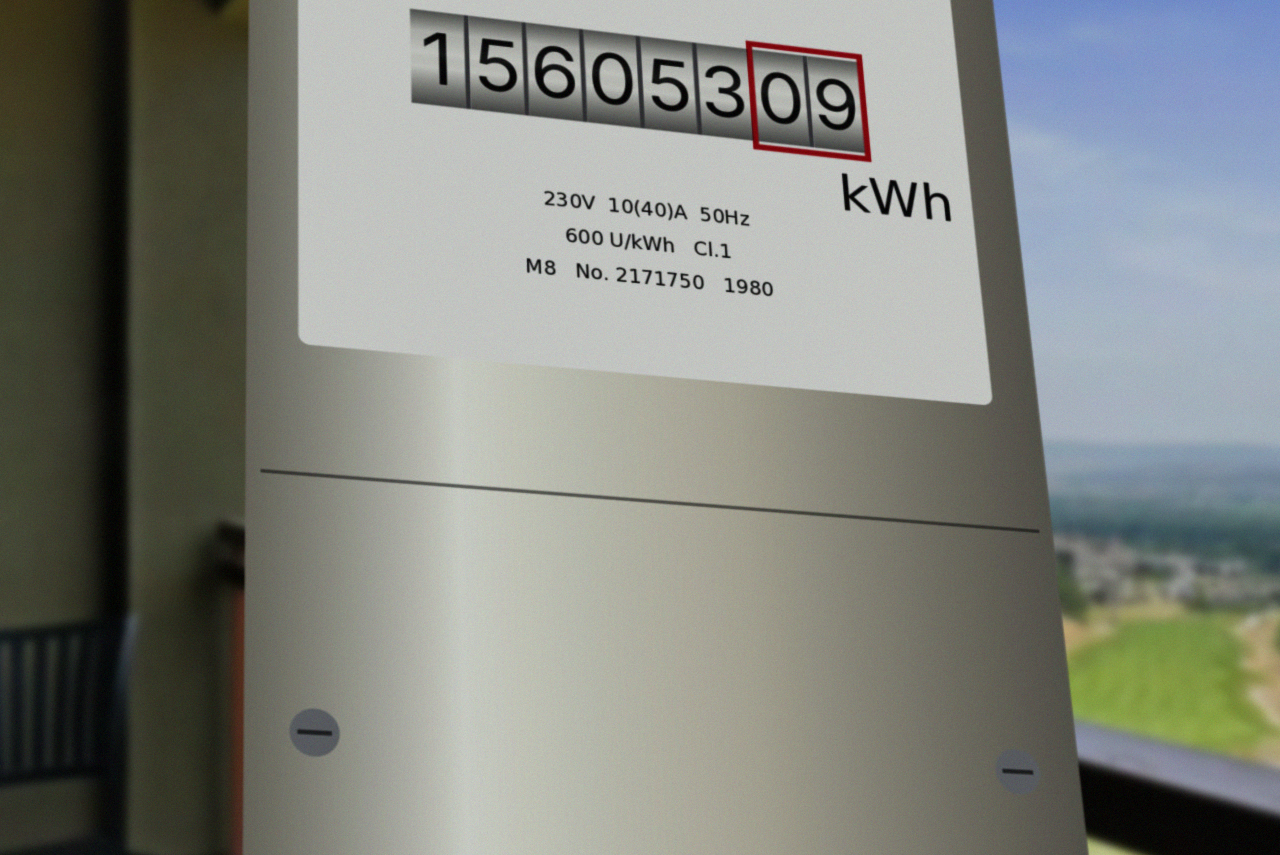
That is 156053.09 kWh
